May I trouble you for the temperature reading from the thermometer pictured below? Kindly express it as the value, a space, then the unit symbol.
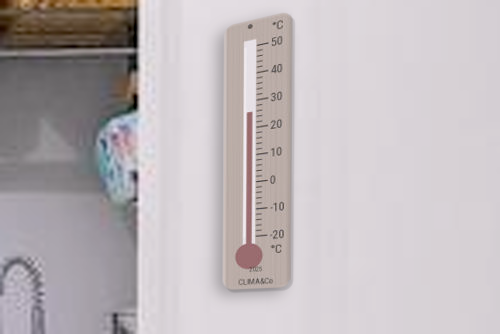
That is 26 °C
